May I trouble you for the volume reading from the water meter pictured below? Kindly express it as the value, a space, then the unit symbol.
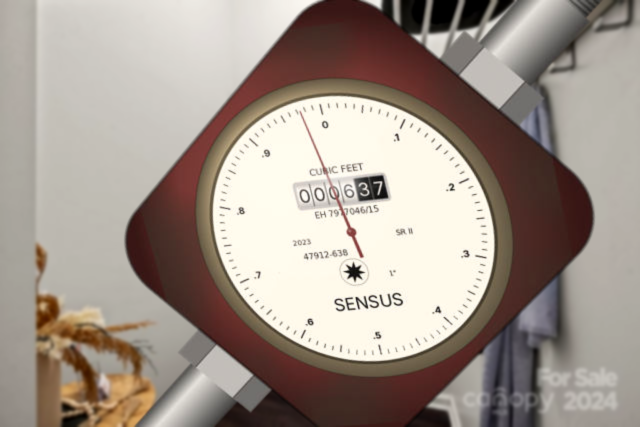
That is 636.97 ft³
